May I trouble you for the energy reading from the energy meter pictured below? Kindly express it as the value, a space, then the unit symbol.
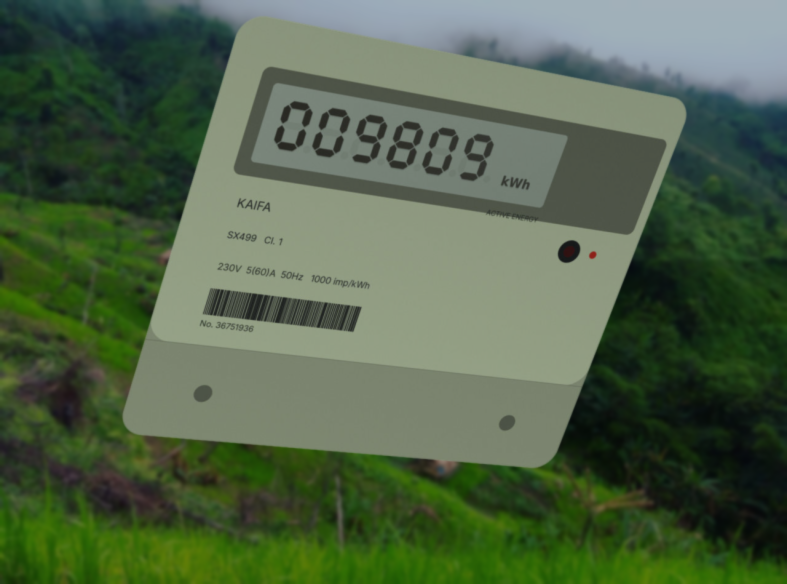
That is 9809 kWh
